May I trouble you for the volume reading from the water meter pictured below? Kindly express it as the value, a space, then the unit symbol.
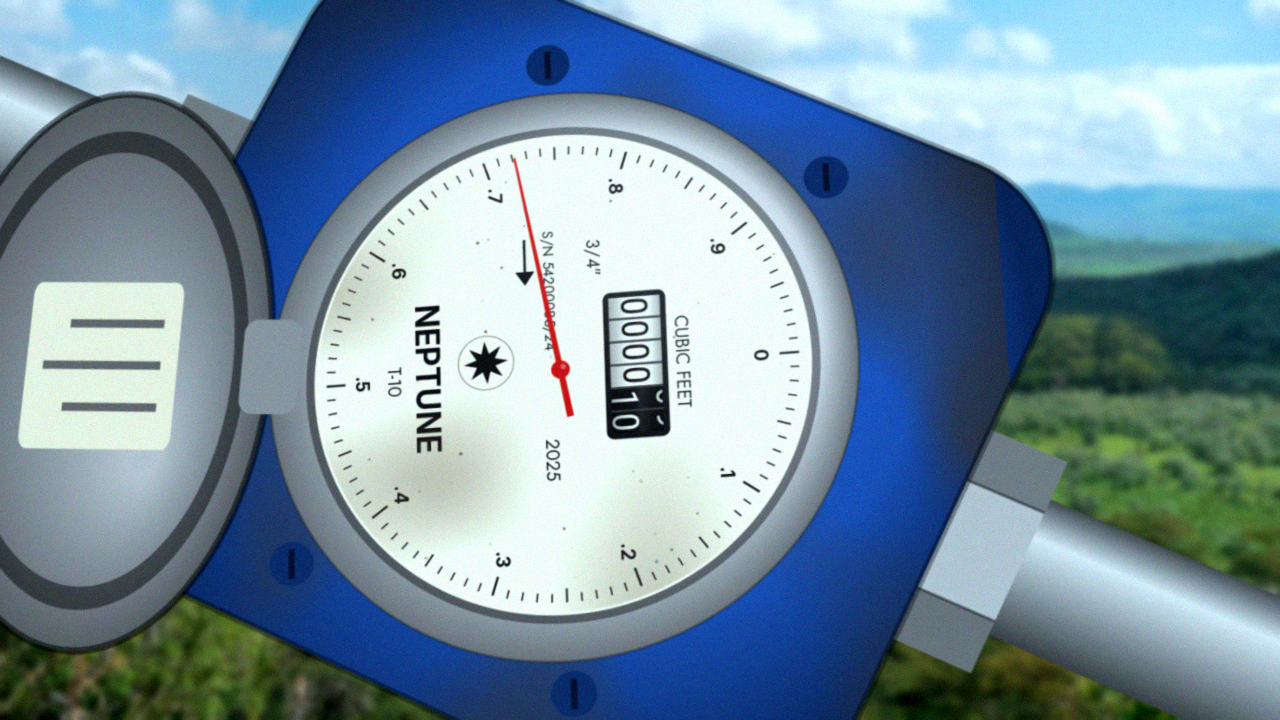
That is 9.72 ft³
